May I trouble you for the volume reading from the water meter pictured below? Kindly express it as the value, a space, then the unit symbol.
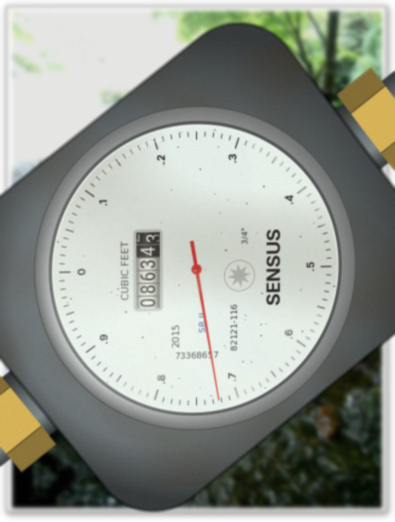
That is 86342.72 ft³
